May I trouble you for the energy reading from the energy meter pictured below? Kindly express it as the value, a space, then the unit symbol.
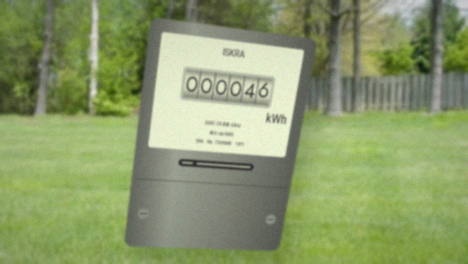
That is 46 kWh
